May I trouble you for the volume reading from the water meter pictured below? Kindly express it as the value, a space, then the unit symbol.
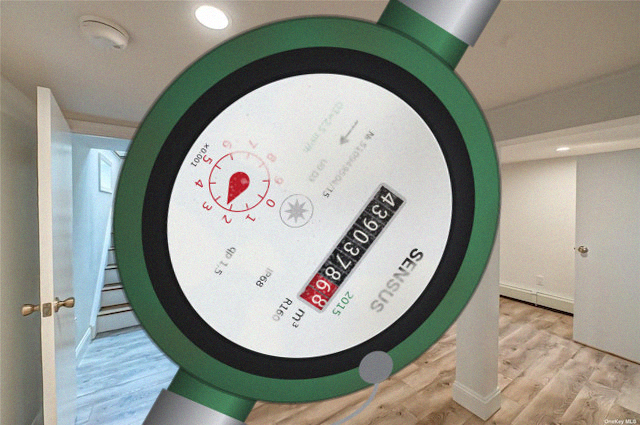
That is 4390378.682 m³
